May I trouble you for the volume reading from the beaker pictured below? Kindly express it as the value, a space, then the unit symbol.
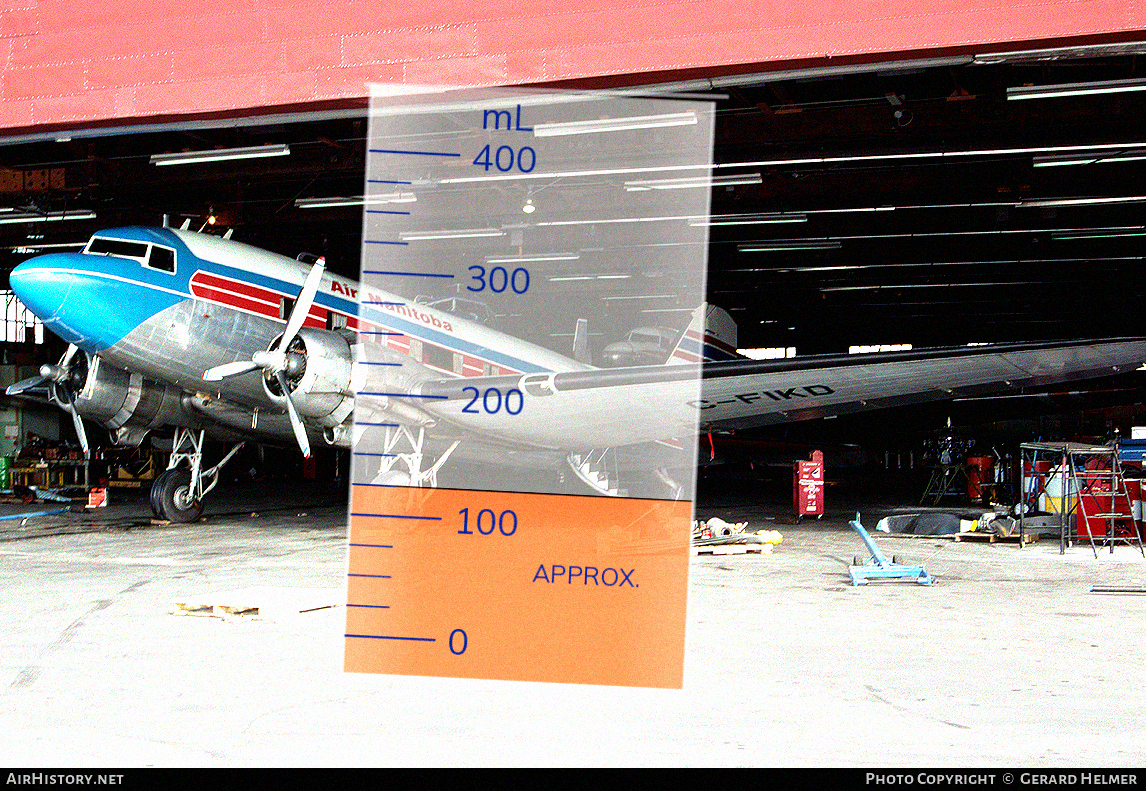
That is 125 mL
